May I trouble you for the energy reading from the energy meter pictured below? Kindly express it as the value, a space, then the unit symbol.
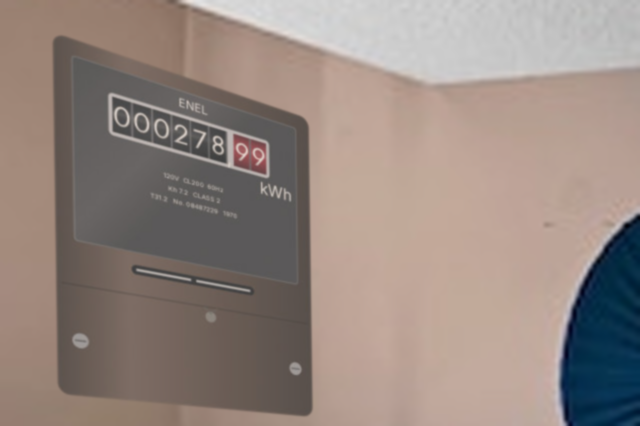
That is 278.99 kWh
